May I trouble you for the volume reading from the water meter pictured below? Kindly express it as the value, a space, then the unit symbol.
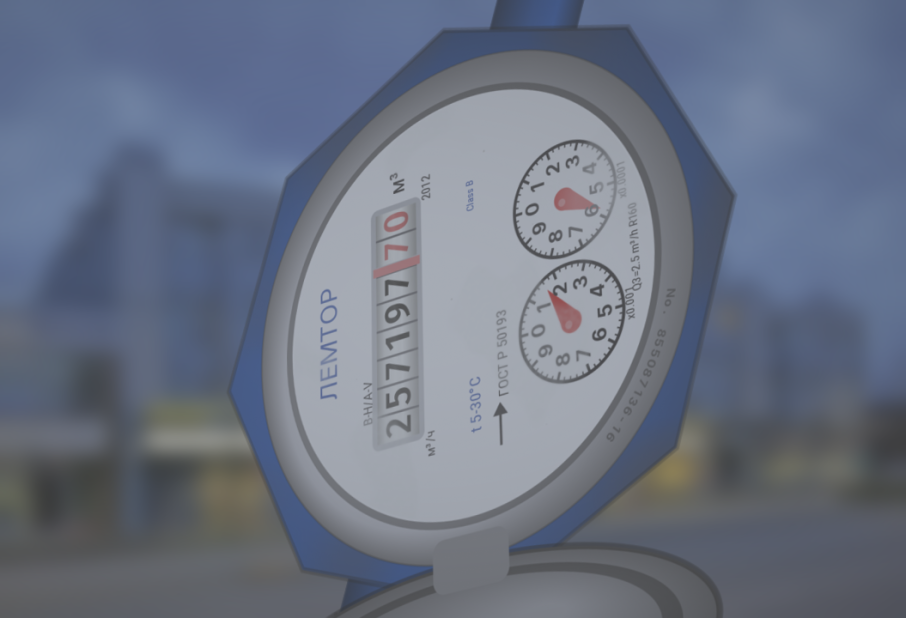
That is 257197.7015 m³
